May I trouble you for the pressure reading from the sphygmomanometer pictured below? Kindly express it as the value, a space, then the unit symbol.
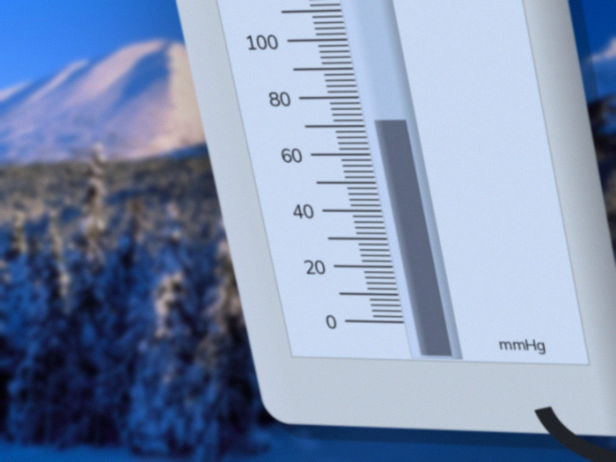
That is 72 mmHg
